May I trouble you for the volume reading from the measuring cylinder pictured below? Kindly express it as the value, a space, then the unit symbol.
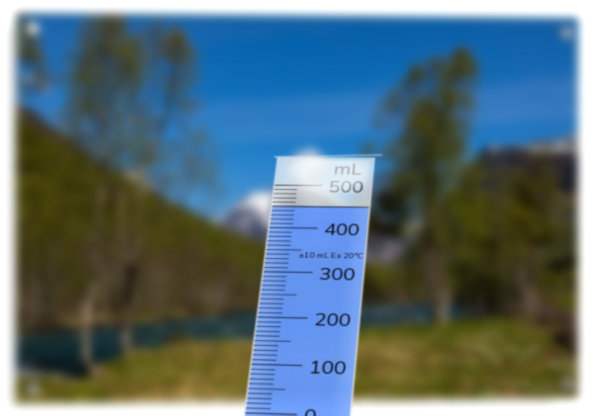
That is 450 mL
